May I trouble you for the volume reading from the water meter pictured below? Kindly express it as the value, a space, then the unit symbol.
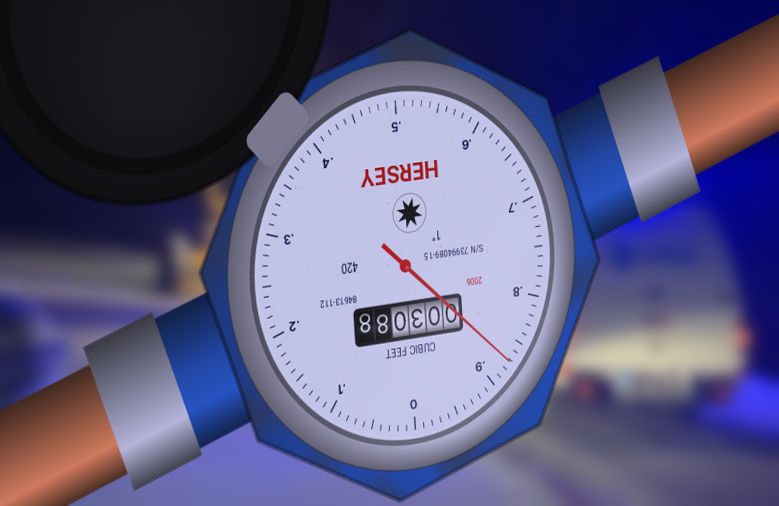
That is 3087.87 ft³
